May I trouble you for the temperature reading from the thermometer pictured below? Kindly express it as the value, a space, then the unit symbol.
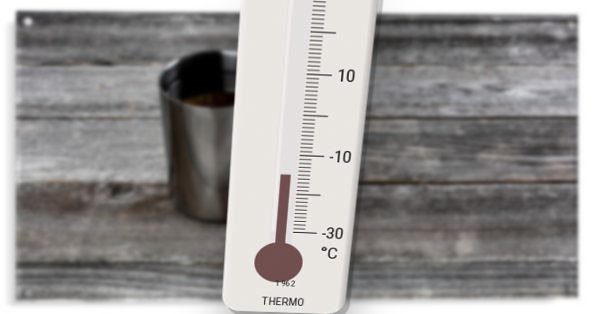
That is -15 °C
